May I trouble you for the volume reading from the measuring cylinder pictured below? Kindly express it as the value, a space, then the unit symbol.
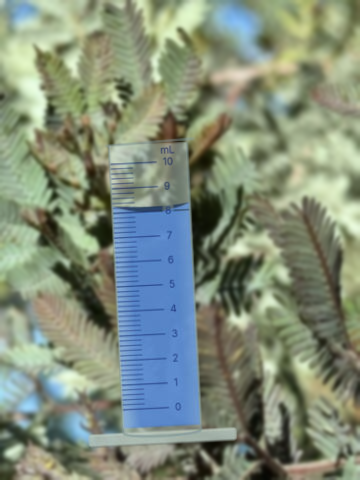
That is 8 mL
